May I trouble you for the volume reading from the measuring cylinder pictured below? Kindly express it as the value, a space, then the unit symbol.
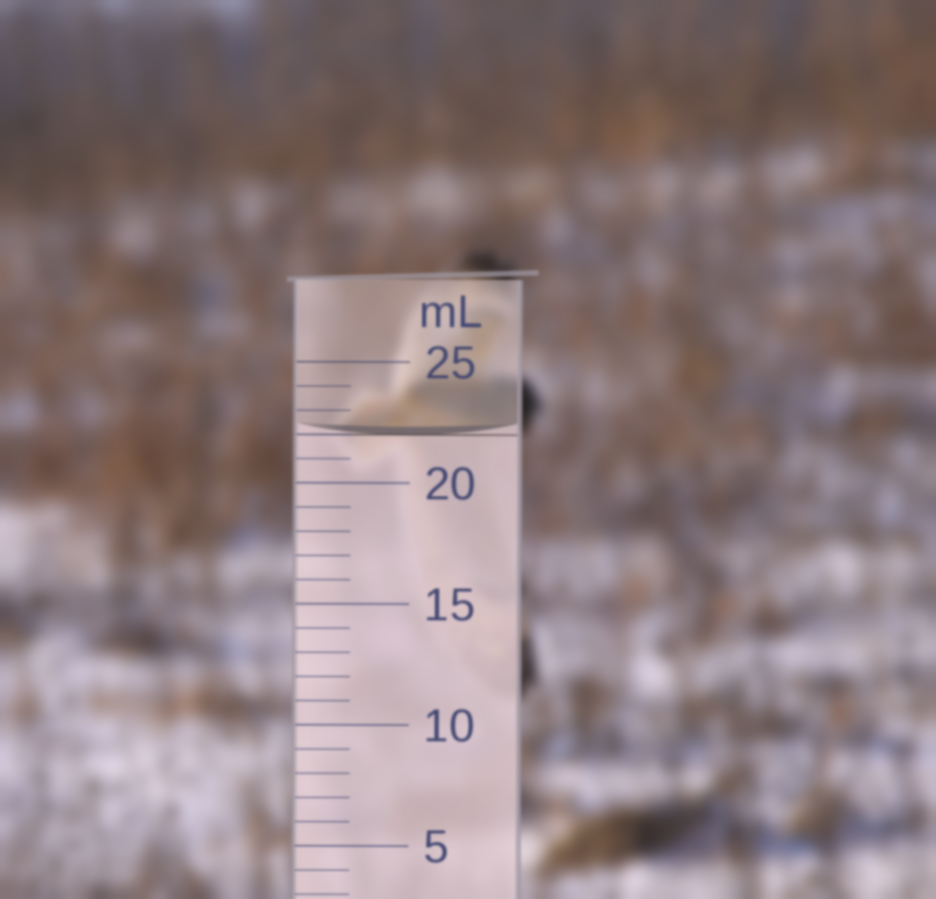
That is 22 mL
